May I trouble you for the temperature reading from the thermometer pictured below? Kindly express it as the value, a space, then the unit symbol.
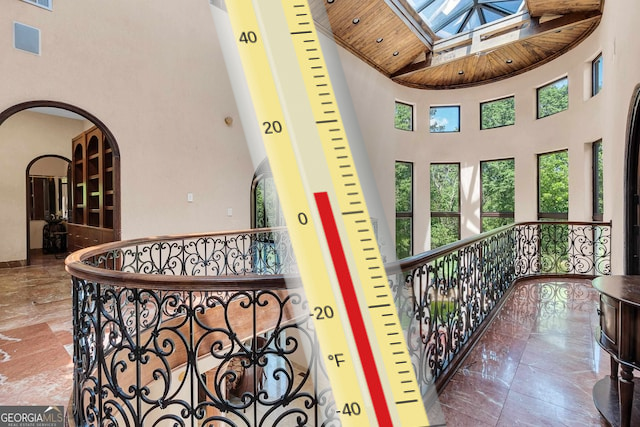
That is 5 °F
